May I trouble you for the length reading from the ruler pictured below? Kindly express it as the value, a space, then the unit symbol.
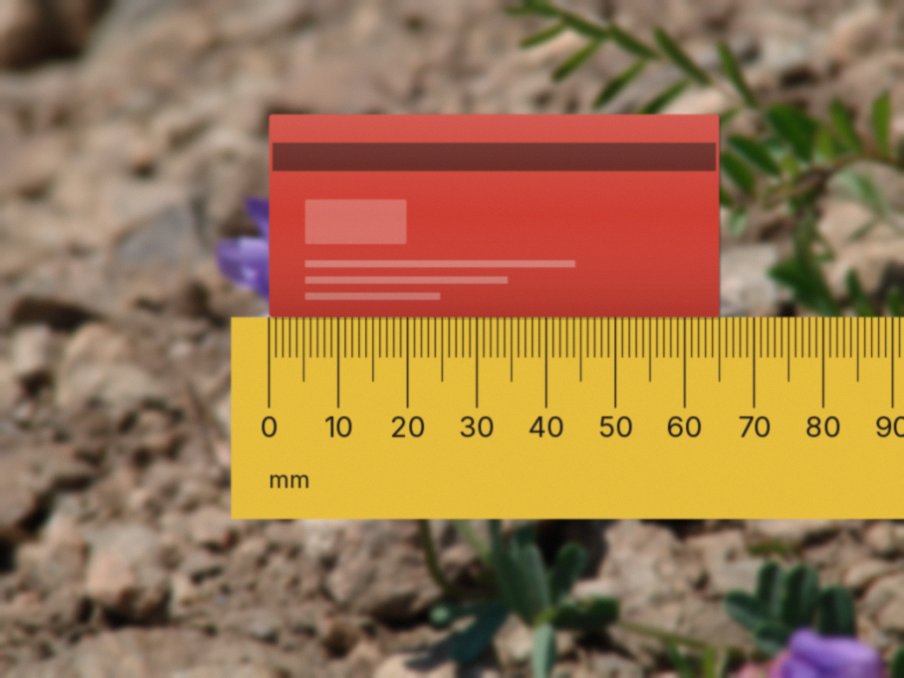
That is 65 mm
